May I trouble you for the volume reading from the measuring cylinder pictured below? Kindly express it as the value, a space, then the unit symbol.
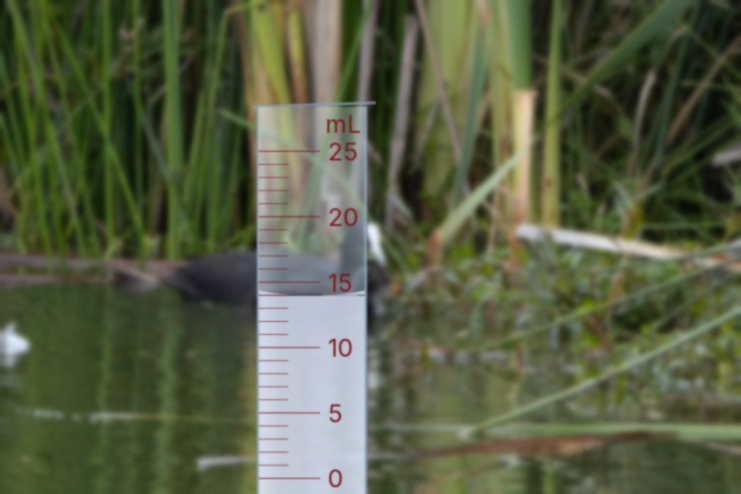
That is 14 mL
